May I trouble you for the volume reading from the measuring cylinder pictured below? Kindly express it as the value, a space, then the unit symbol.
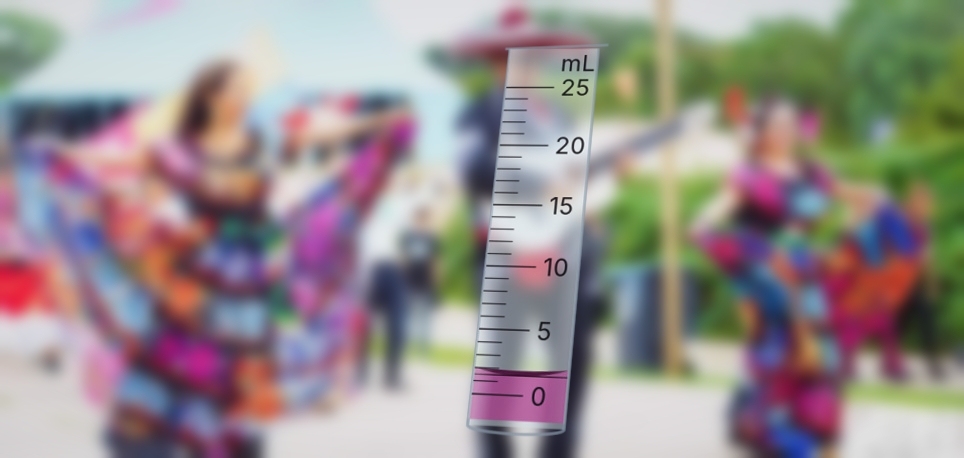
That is 1.5 mL
